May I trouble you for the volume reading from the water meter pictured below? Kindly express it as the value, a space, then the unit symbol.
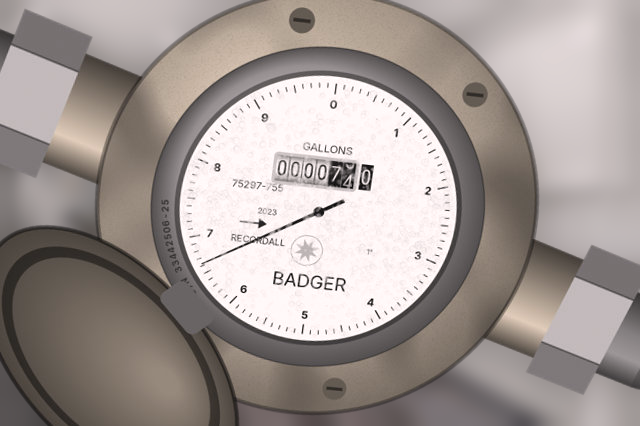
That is 736.6 gal
